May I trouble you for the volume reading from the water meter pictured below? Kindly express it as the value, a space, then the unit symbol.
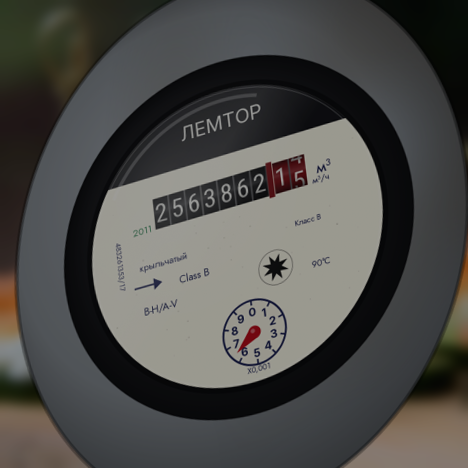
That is 2563862.146 m³
